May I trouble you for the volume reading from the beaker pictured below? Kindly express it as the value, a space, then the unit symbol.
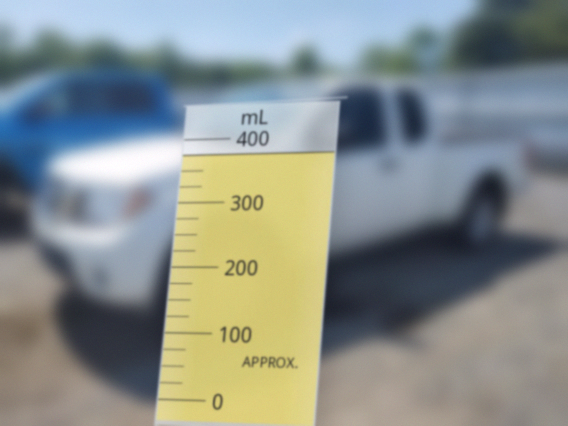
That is 375 mL
